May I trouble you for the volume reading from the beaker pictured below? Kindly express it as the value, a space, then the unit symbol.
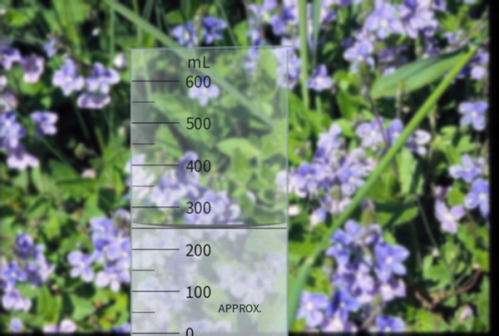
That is 250 mL
